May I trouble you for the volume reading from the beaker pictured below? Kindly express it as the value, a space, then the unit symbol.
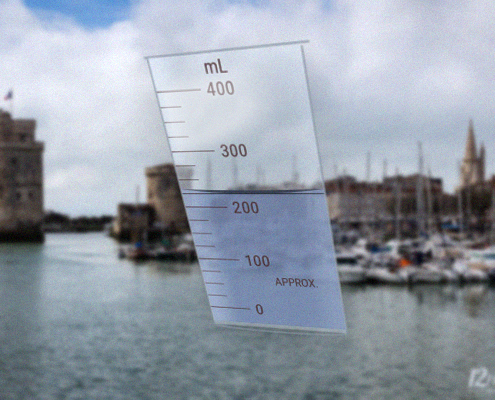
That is 225 mL
